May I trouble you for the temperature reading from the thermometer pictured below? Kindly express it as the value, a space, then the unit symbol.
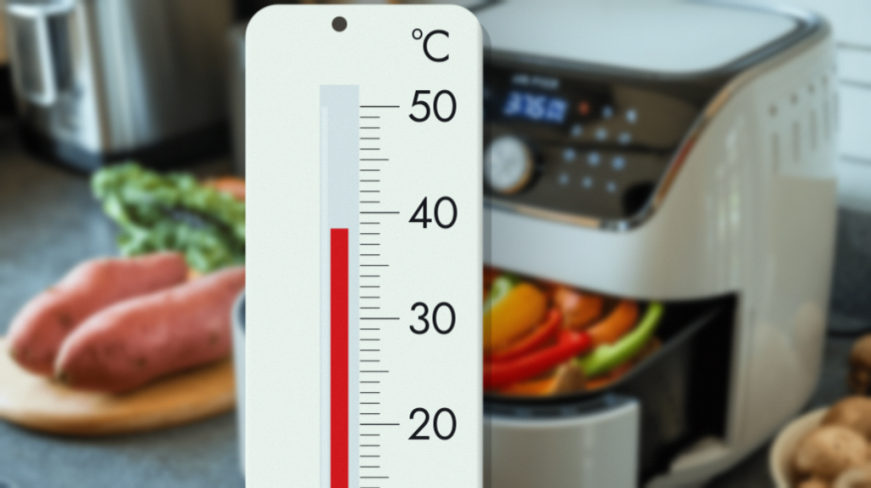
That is 38.5 °C
